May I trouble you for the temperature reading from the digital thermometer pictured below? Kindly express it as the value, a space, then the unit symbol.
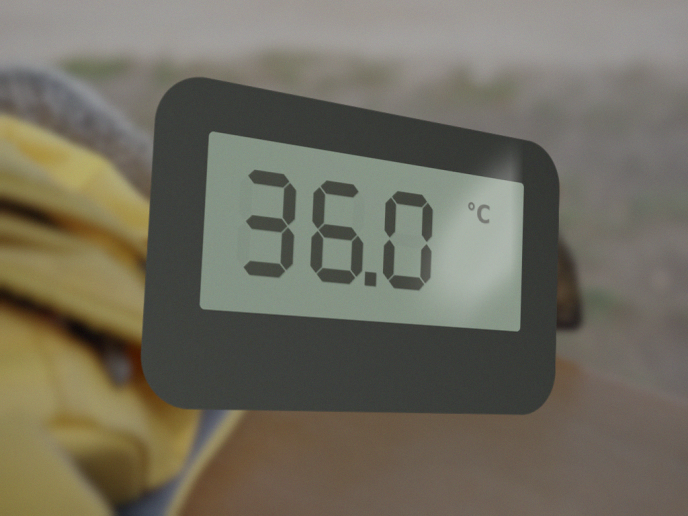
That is 36.0 °C
